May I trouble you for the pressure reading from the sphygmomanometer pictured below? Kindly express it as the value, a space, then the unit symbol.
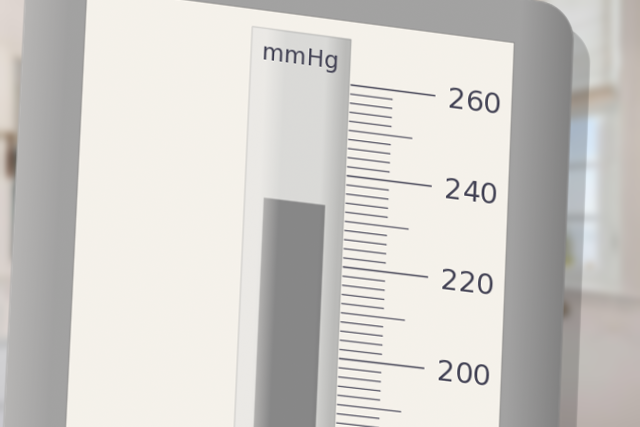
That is 233 mmHg
